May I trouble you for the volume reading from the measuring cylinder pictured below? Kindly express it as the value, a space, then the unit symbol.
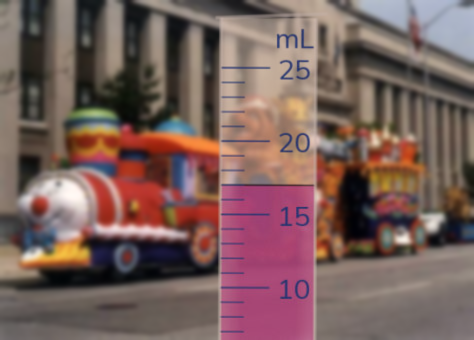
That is 17 mL
